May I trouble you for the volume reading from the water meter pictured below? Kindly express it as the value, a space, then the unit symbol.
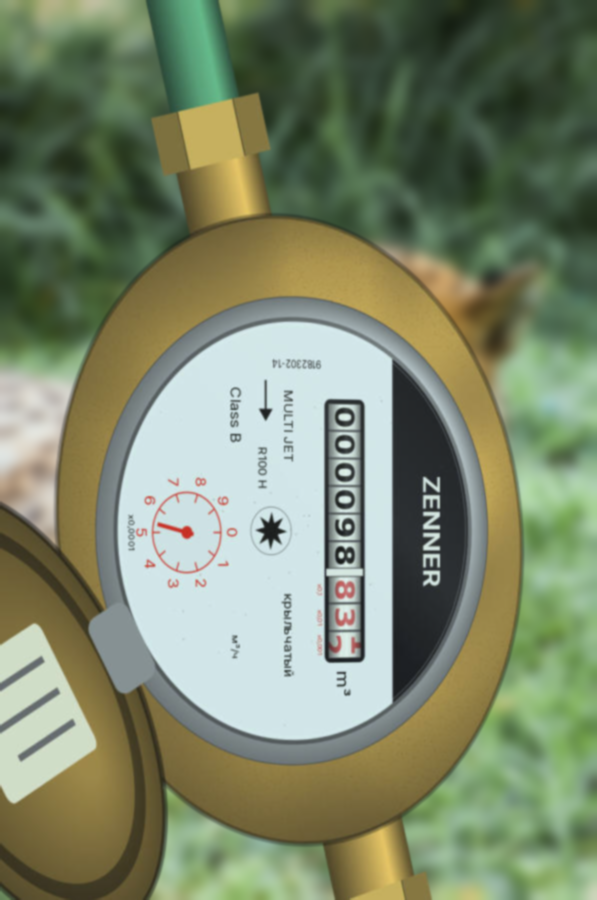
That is 98.8315 m³
